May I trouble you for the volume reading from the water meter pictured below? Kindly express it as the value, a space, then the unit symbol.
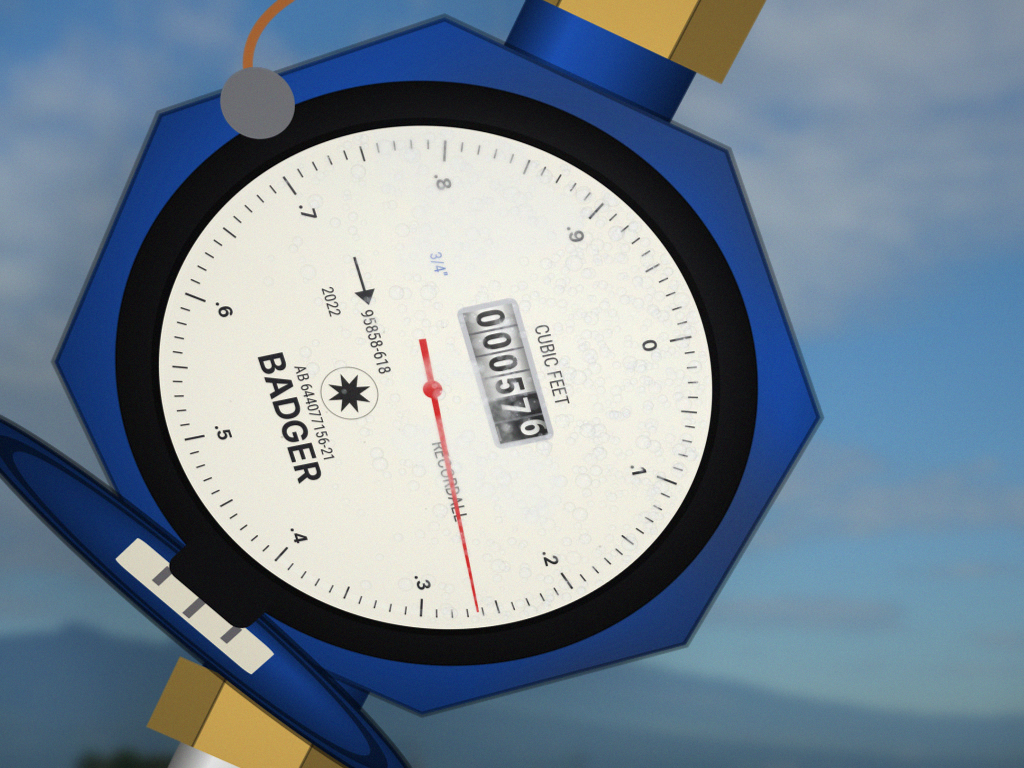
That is 576.26 ft³
